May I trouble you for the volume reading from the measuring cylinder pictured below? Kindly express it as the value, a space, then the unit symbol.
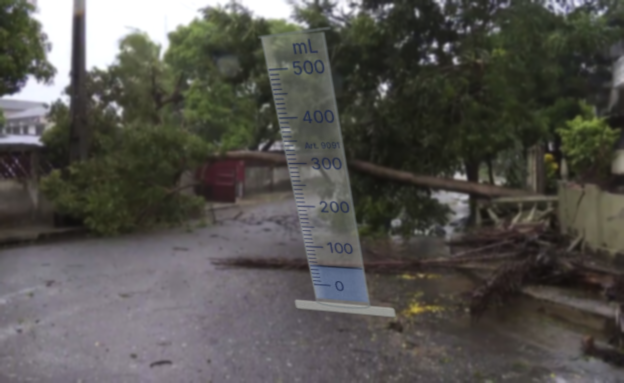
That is 50 mL
